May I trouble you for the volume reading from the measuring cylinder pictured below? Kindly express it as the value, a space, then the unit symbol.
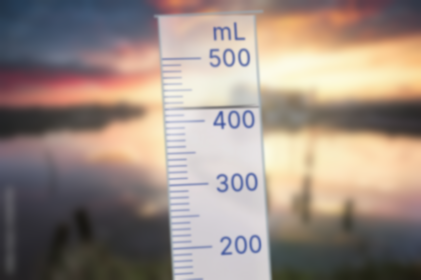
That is 420 mL
